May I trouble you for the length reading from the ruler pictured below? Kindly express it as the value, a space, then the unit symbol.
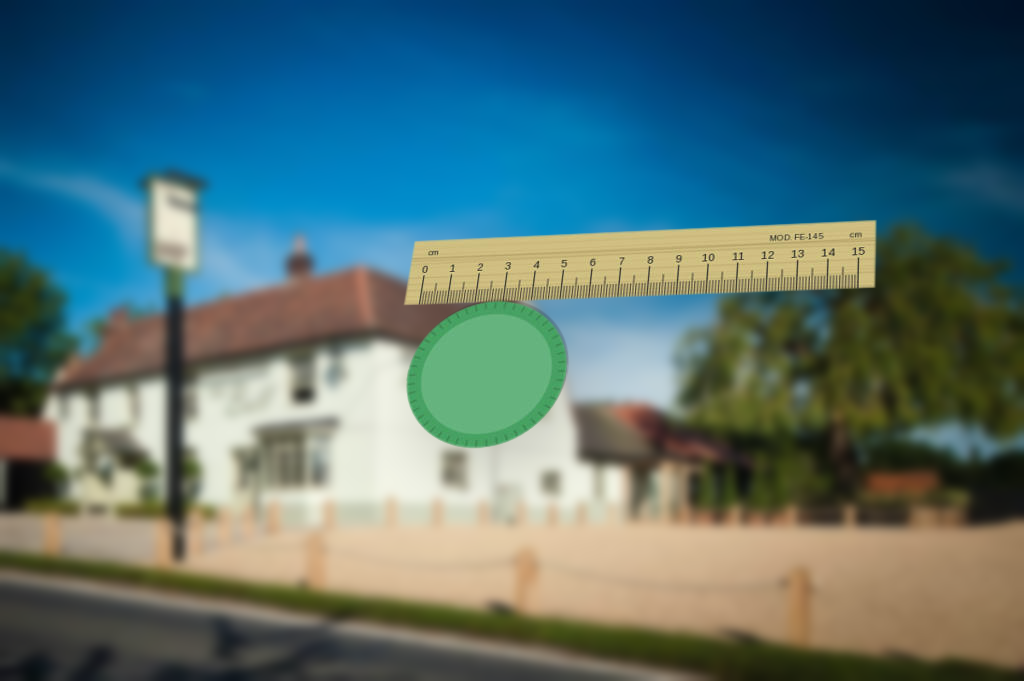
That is 5.5 cm
